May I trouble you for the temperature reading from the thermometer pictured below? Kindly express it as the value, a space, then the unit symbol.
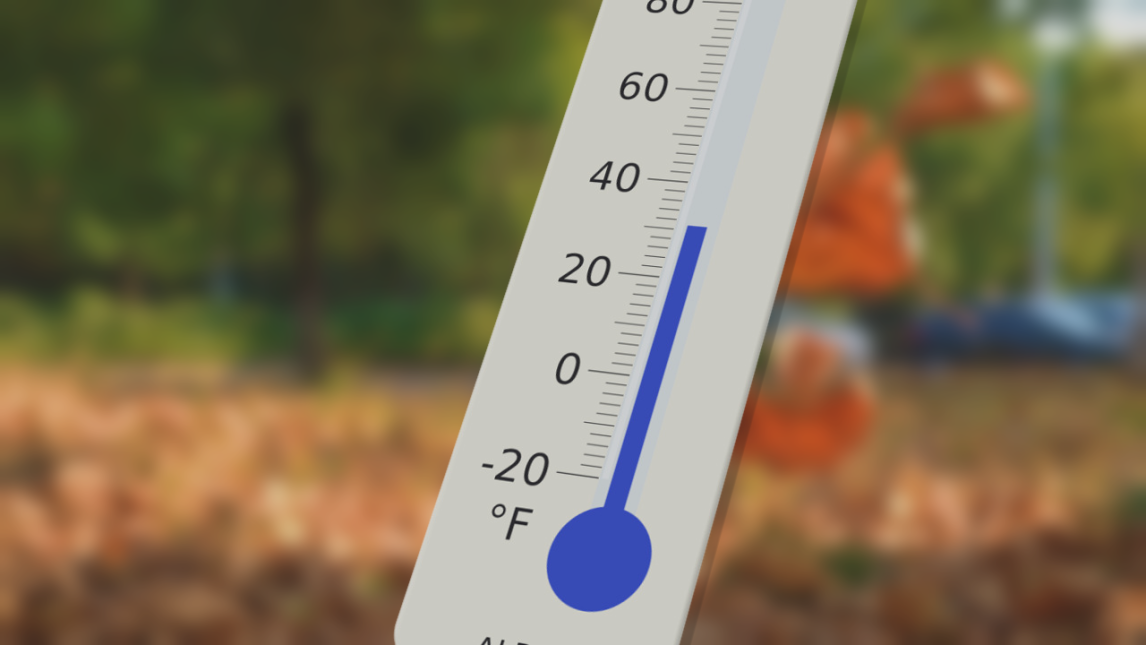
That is 31 °F
